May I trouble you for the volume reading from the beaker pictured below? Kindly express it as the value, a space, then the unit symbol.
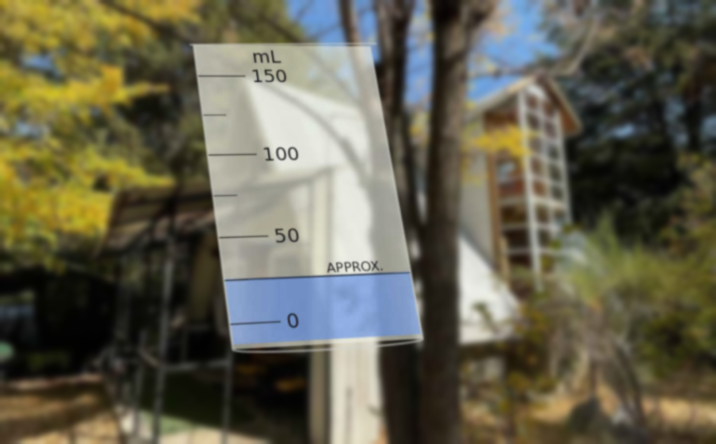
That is 25 mL
